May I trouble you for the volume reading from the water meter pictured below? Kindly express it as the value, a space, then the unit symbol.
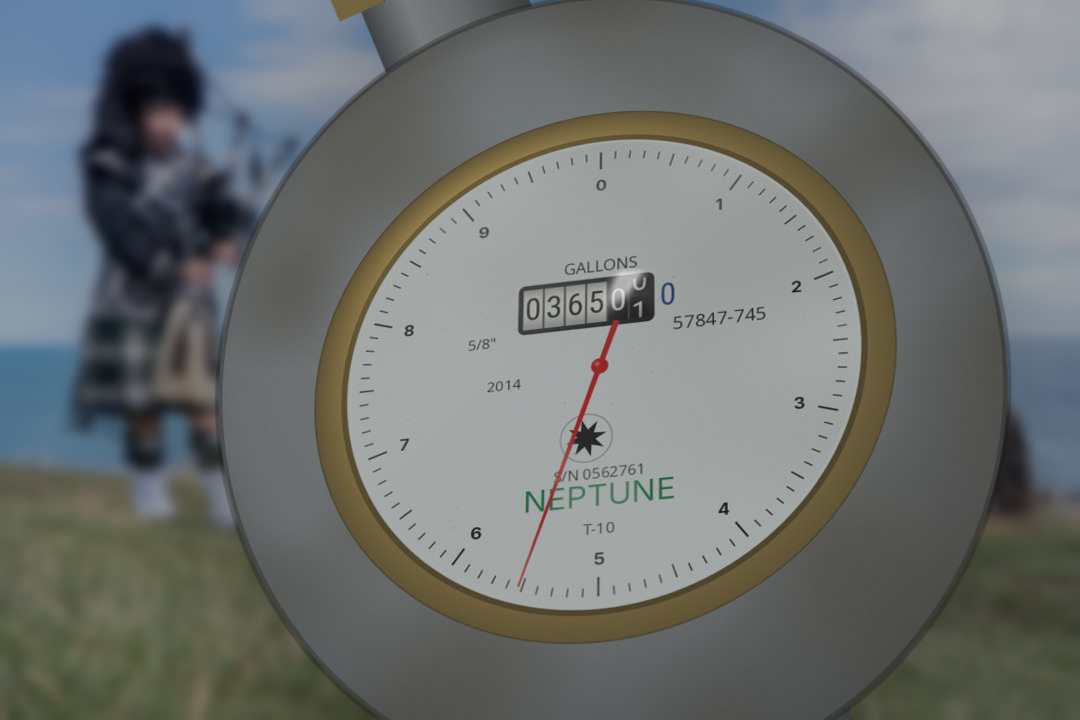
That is 365005.5 gal
